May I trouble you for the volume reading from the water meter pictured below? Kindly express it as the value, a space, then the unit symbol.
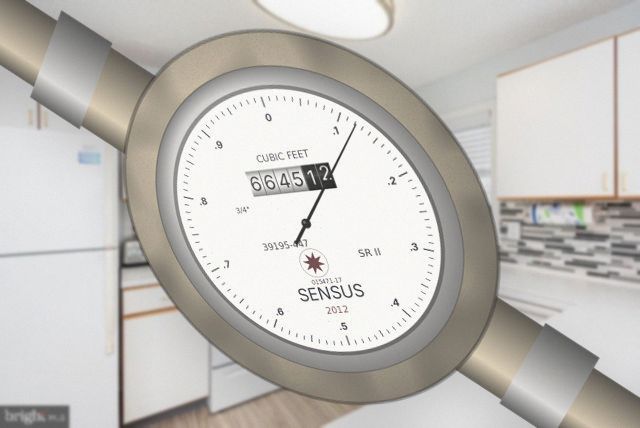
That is 664512.12 ft³
